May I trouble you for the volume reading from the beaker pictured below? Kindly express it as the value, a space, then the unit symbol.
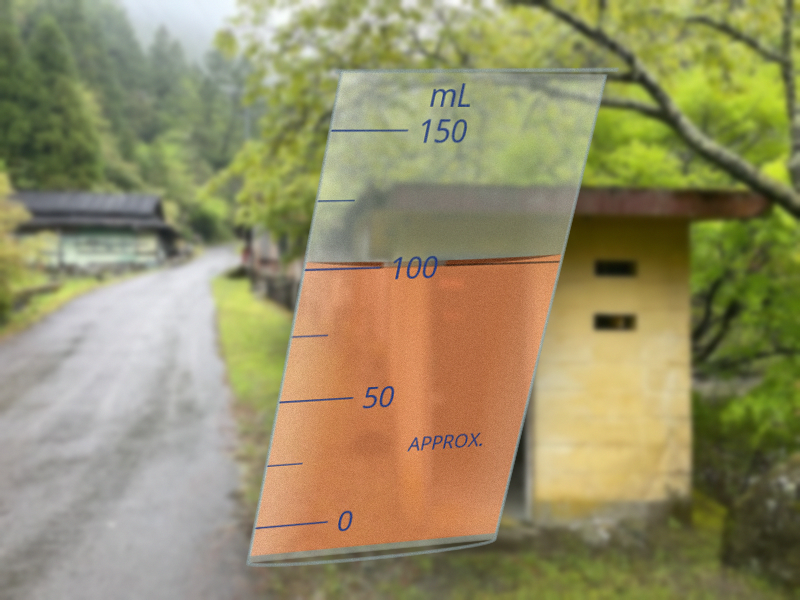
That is 100 mL
